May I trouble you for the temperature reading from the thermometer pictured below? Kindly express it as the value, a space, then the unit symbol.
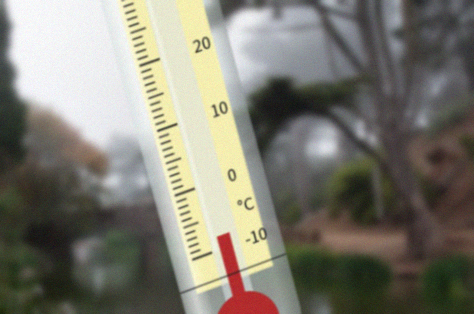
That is -8 °C
